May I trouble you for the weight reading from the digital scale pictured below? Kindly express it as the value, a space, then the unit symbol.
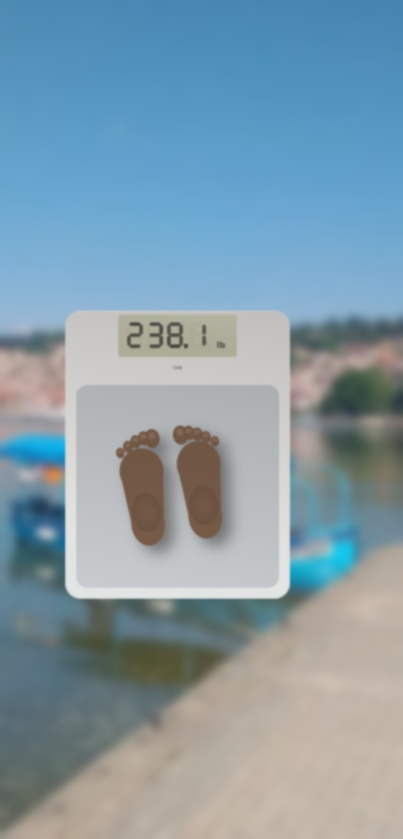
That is 238.1 lb
